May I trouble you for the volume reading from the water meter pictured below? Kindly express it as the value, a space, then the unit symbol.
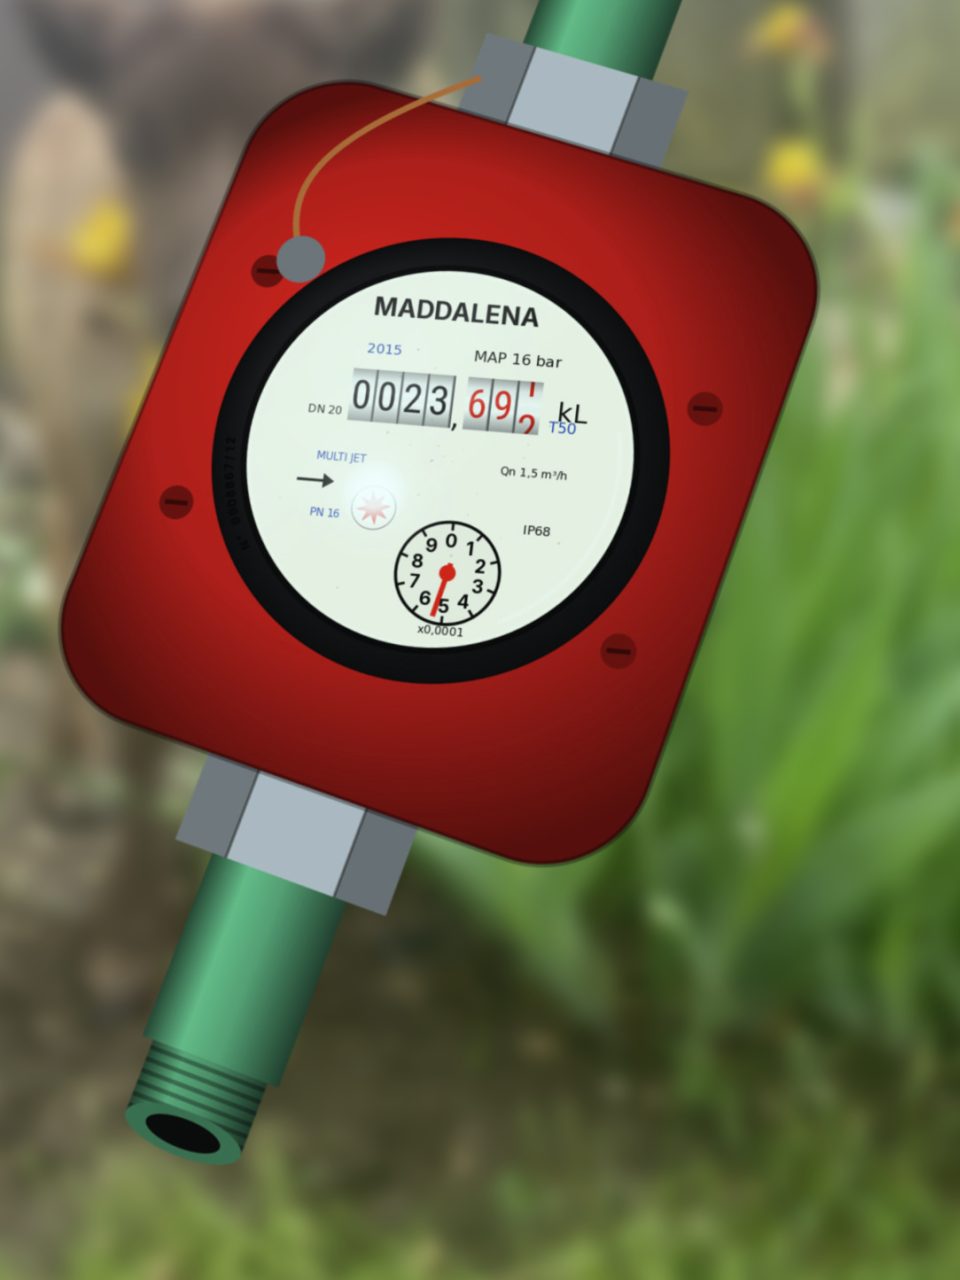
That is 23.6915 kL
